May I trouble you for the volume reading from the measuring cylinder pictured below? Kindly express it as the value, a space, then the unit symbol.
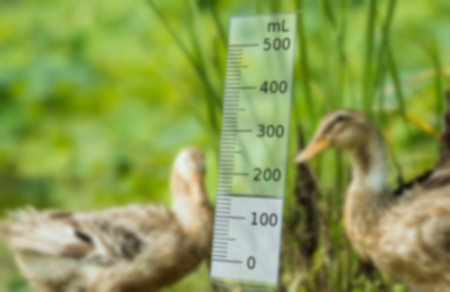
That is 150 mL
